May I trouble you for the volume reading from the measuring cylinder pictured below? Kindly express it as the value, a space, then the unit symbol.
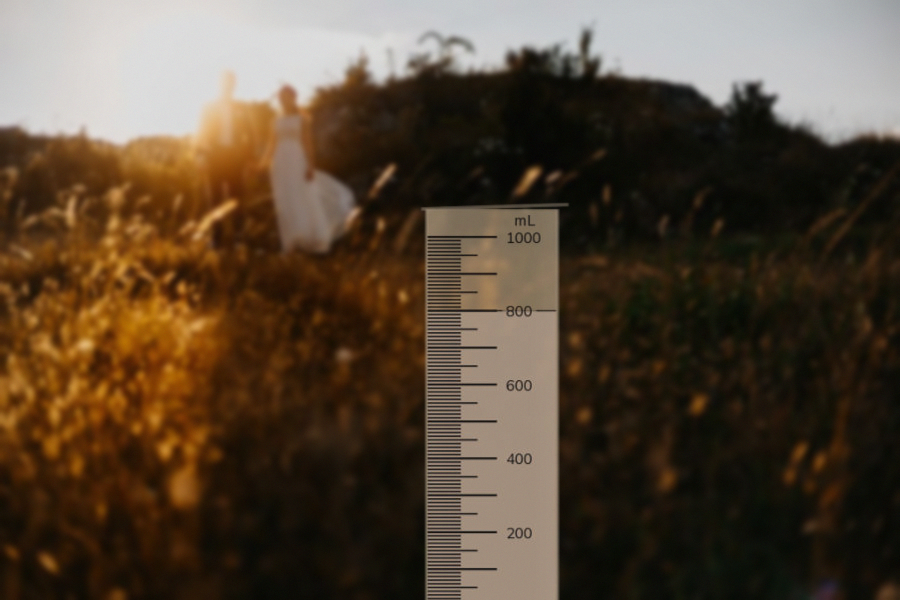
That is 800 mL
